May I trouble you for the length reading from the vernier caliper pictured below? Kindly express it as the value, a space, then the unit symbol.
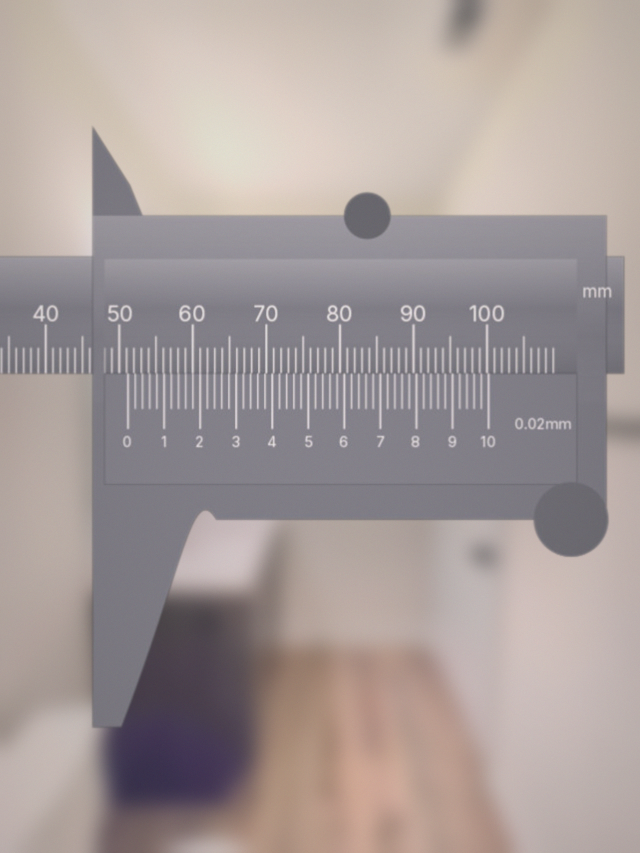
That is 51.2 mm
